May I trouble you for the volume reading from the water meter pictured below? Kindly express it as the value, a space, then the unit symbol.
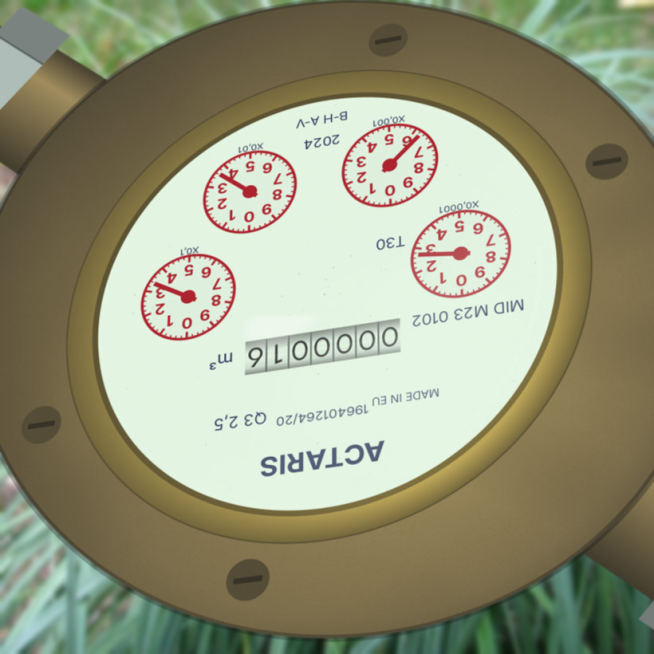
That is 16.3362 m³
